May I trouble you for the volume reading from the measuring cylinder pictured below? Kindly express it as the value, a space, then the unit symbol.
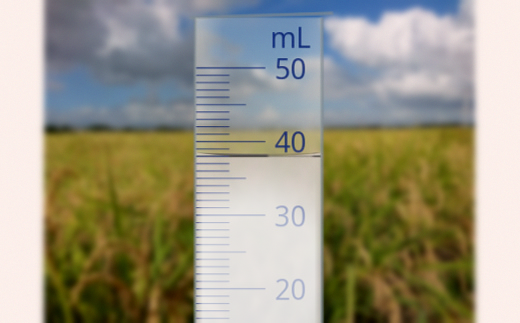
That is 38 mL
